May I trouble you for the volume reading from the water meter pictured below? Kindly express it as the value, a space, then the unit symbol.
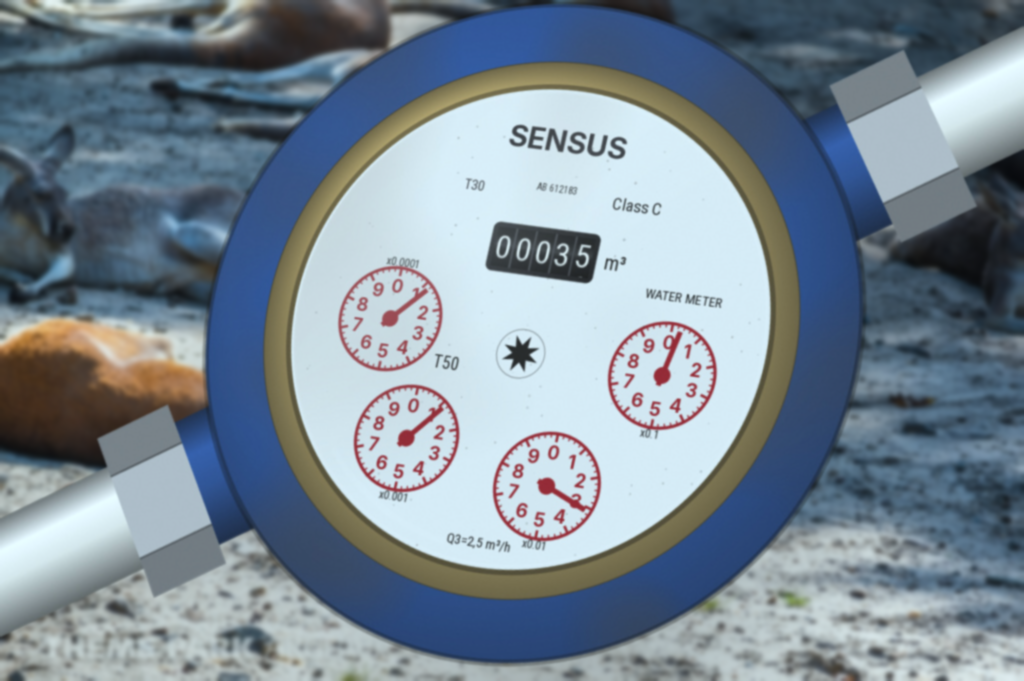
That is 35.0311 m³
